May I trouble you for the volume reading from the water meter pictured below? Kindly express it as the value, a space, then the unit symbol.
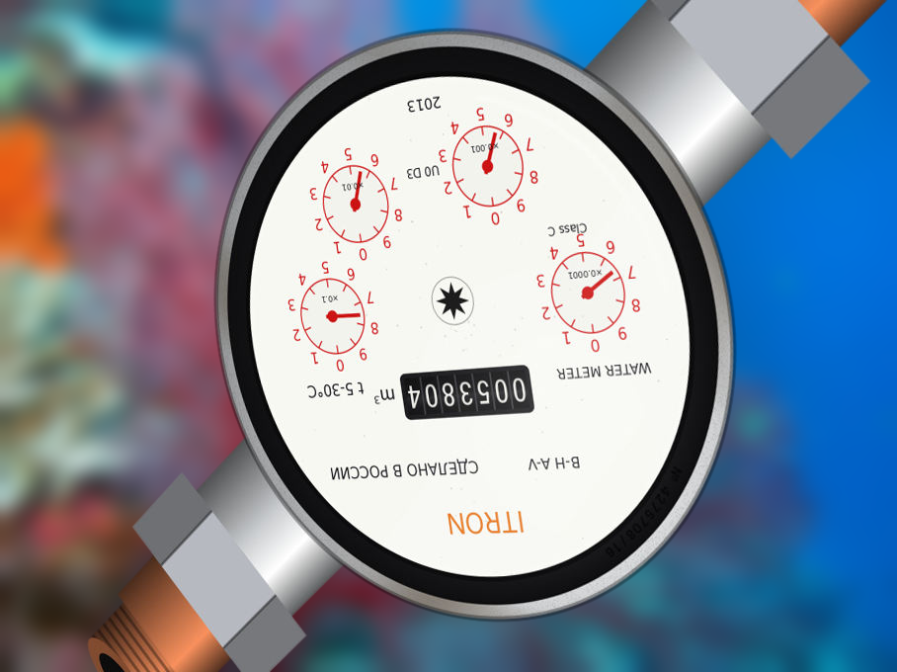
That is 53804.7556 m³
